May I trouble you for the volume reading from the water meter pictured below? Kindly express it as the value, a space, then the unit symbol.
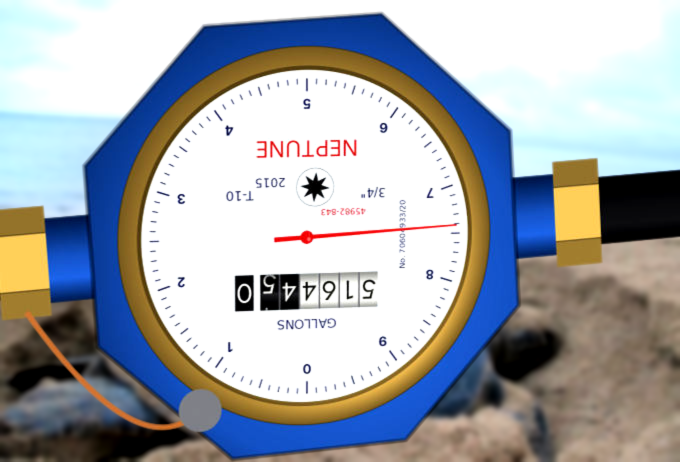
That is 5164447.4 gal
